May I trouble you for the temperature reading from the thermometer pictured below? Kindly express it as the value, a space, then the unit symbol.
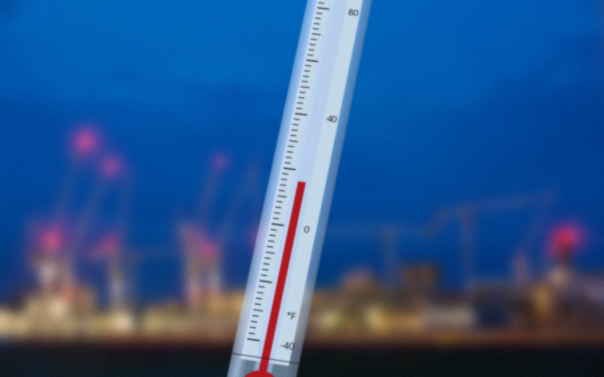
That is 16 °F
